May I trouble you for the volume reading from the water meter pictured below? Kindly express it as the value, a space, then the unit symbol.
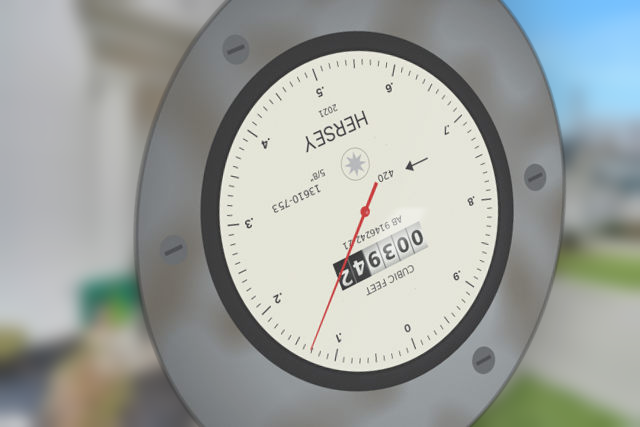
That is 3942.13 ft³
